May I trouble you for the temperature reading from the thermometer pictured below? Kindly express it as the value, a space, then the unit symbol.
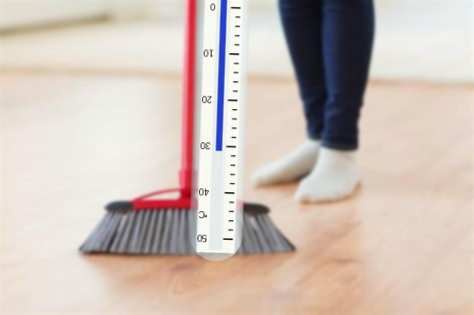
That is 31 °C
